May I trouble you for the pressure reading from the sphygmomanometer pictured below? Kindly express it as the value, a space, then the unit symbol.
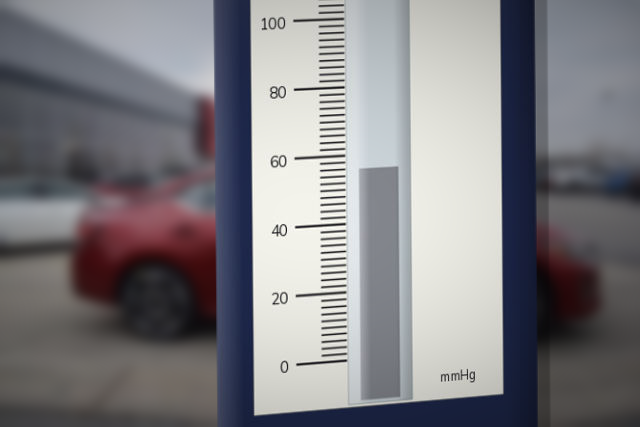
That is 56 mmHg
